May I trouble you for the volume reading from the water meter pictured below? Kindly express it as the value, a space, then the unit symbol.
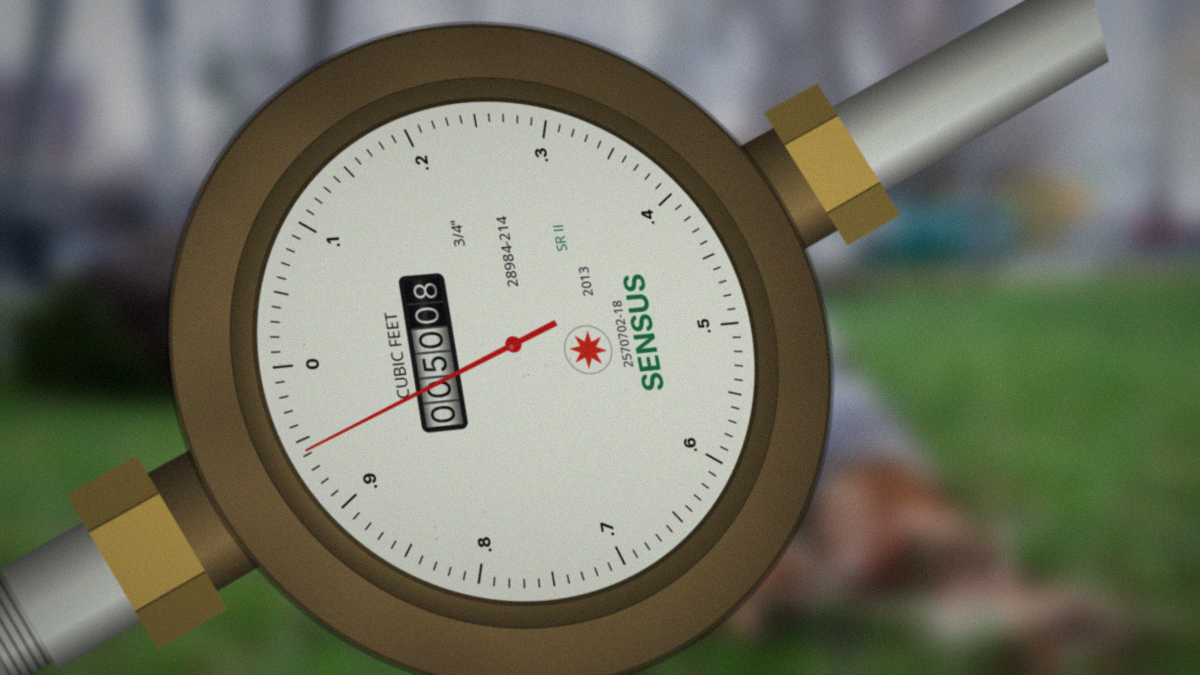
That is 5007.94 ft³
